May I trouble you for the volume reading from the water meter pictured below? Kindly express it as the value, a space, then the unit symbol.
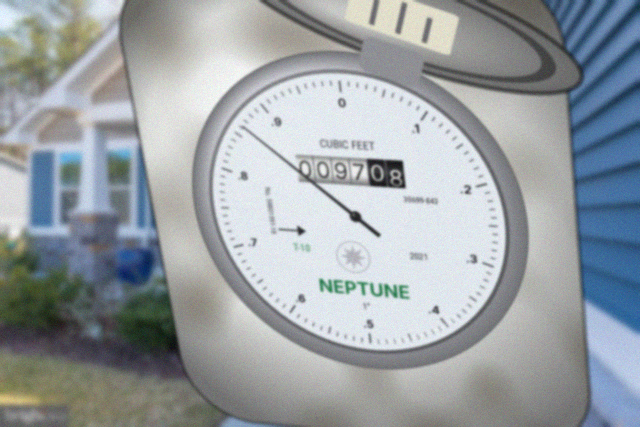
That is 9707.86 ft³
